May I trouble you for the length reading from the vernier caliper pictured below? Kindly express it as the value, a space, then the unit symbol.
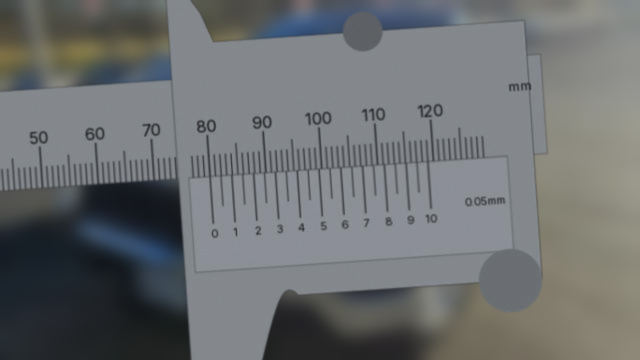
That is 80.0 mm
